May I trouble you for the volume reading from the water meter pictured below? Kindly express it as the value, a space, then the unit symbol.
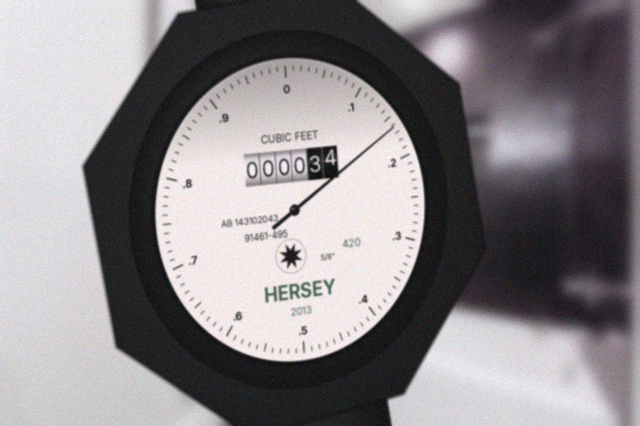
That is 34.16 ft³
